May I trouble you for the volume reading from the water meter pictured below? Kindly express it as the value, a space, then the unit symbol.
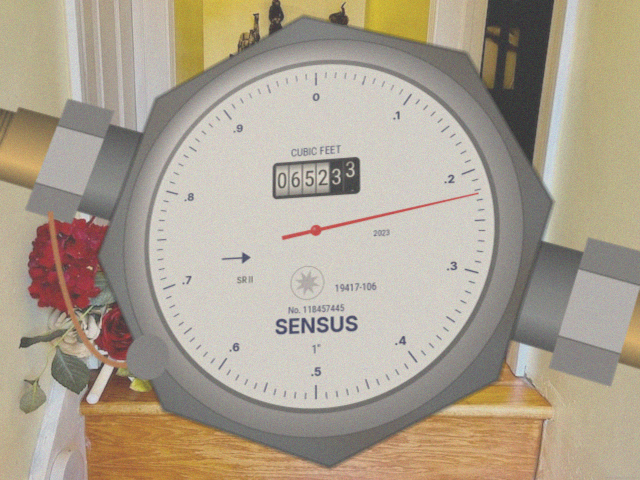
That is 65233.22 ft³
